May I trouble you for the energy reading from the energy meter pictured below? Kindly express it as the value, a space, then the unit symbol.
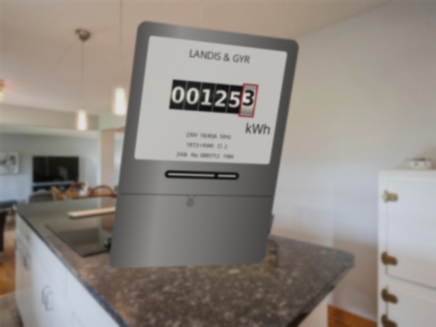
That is 125.3 kWh
